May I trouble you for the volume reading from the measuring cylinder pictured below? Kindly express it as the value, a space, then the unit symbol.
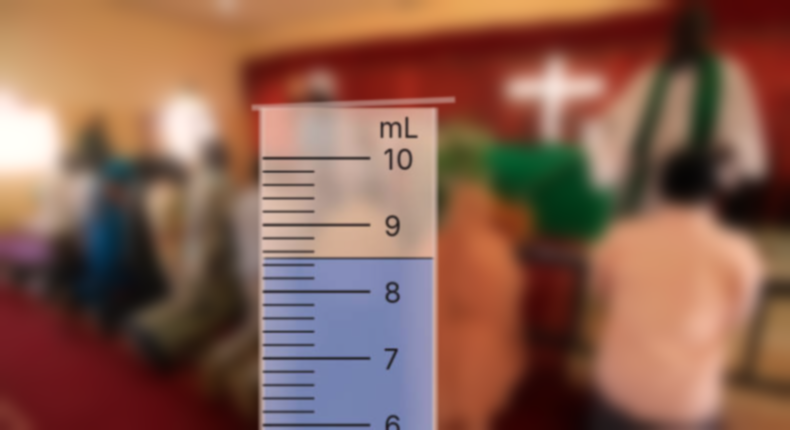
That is 8.5 mL
